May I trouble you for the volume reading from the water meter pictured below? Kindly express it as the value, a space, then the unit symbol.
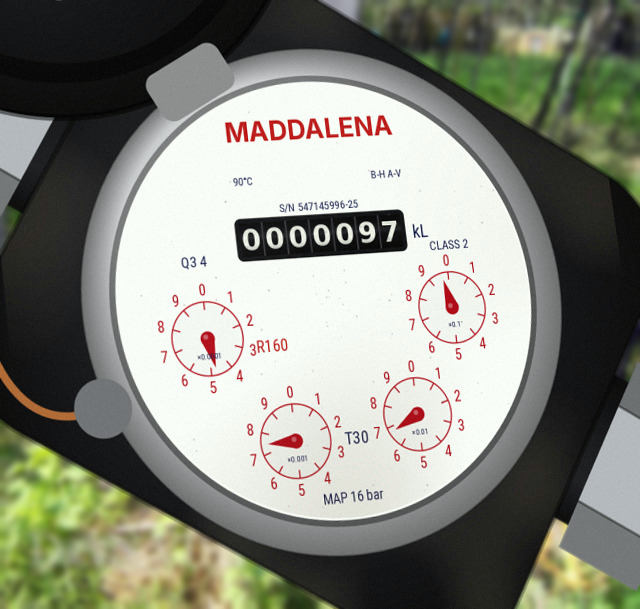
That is 96.9674 kL
